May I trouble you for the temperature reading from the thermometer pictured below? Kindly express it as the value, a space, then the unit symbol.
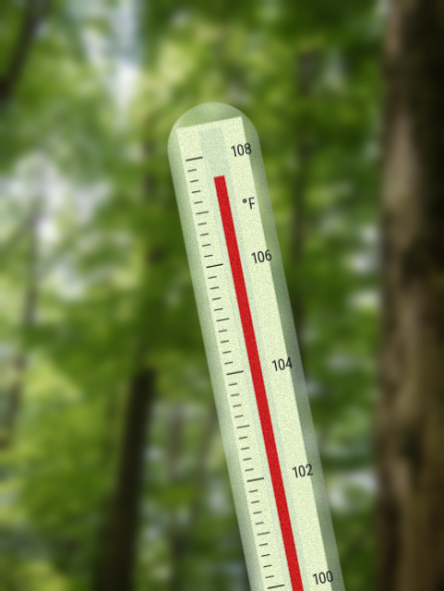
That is 107.6 °F
